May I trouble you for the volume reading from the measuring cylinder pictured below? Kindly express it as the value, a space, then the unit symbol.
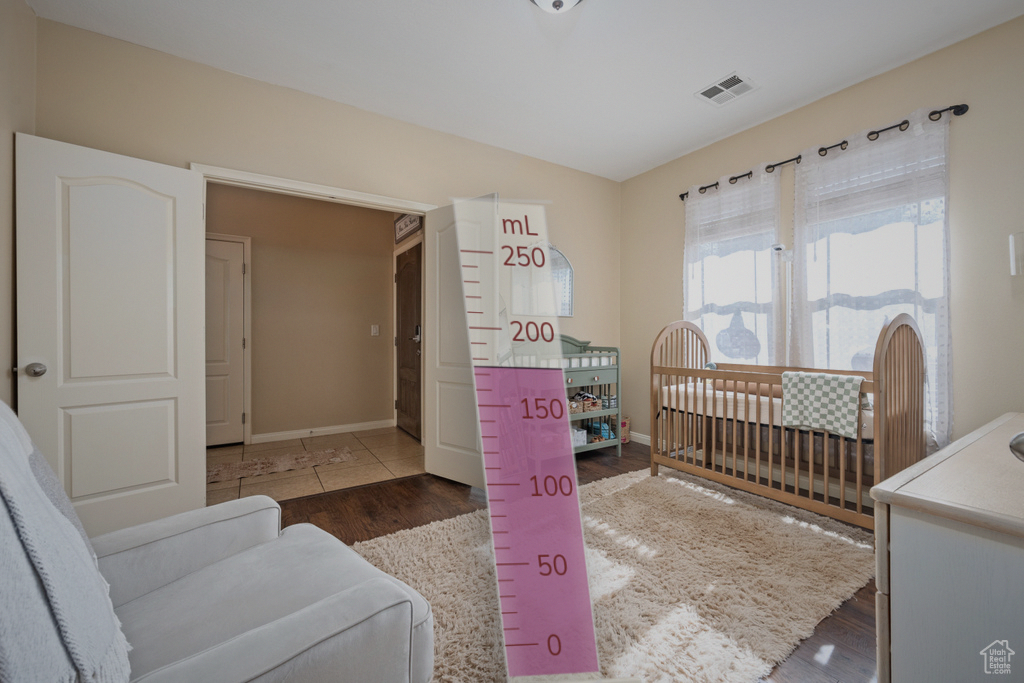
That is 175 mL
